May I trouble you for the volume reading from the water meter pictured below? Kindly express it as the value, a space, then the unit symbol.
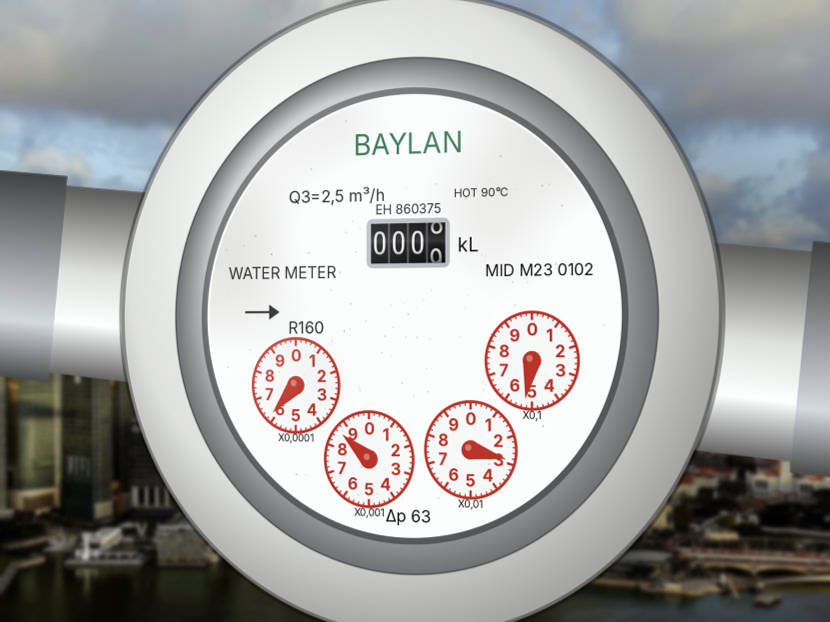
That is 8.5286 kL
